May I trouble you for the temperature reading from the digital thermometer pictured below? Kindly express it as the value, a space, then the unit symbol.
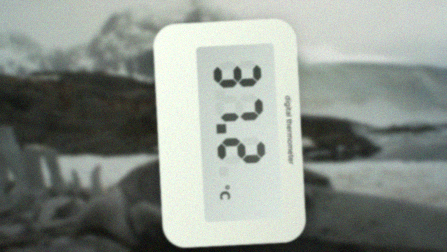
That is 37.2 °C
